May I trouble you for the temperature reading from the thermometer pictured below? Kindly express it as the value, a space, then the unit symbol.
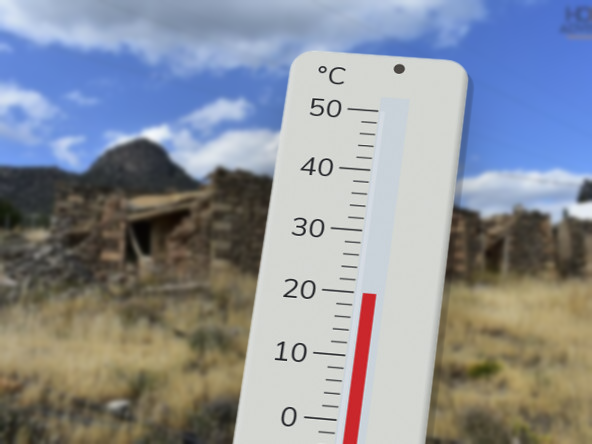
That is 20 °C
